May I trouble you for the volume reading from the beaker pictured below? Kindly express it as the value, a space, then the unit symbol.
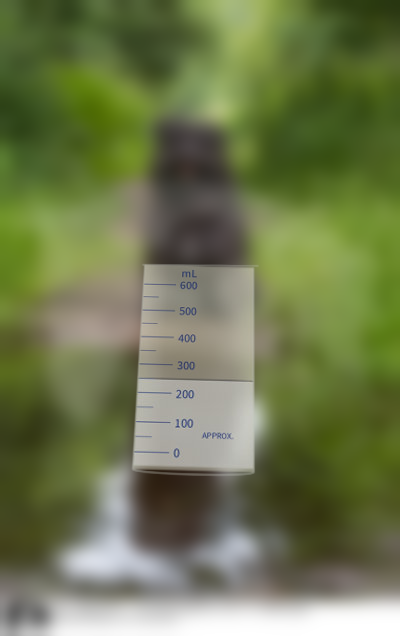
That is 250 mL
